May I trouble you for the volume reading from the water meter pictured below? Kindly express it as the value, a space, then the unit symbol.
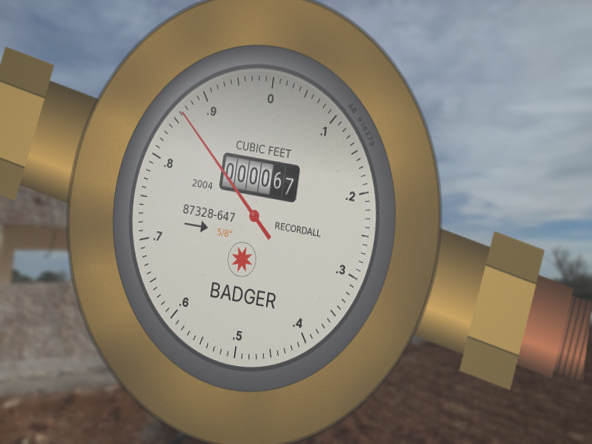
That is 66.86 ft³
